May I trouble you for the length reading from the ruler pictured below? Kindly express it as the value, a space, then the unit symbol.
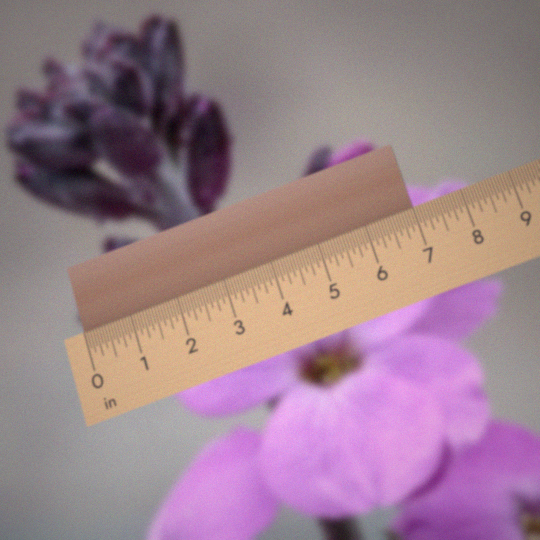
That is 7 in
